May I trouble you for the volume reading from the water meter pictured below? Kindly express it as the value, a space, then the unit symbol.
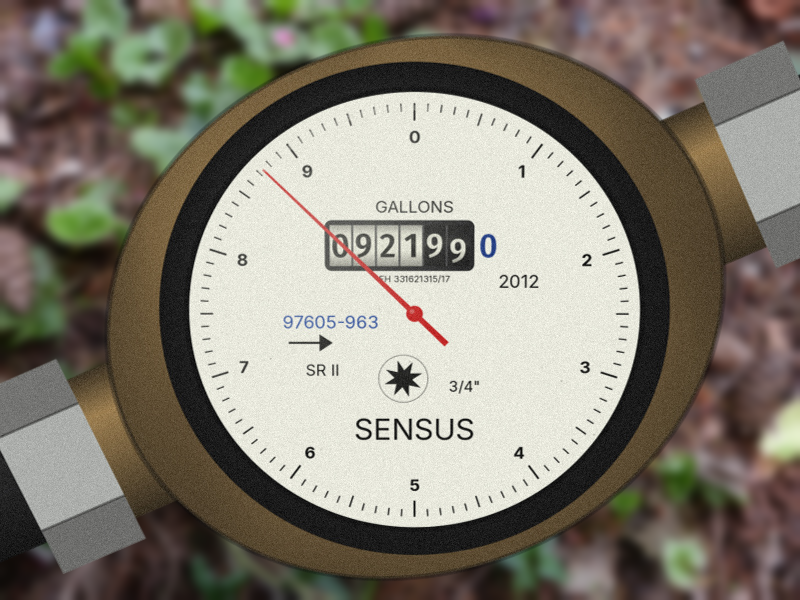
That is 921988.7 gal
